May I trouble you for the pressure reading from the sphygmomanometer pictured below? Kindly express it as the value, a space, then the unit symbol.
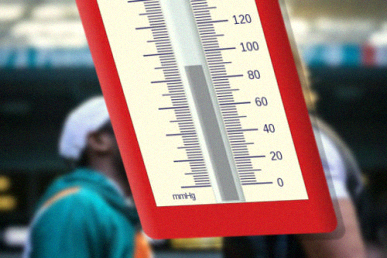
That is 90 mmHg
